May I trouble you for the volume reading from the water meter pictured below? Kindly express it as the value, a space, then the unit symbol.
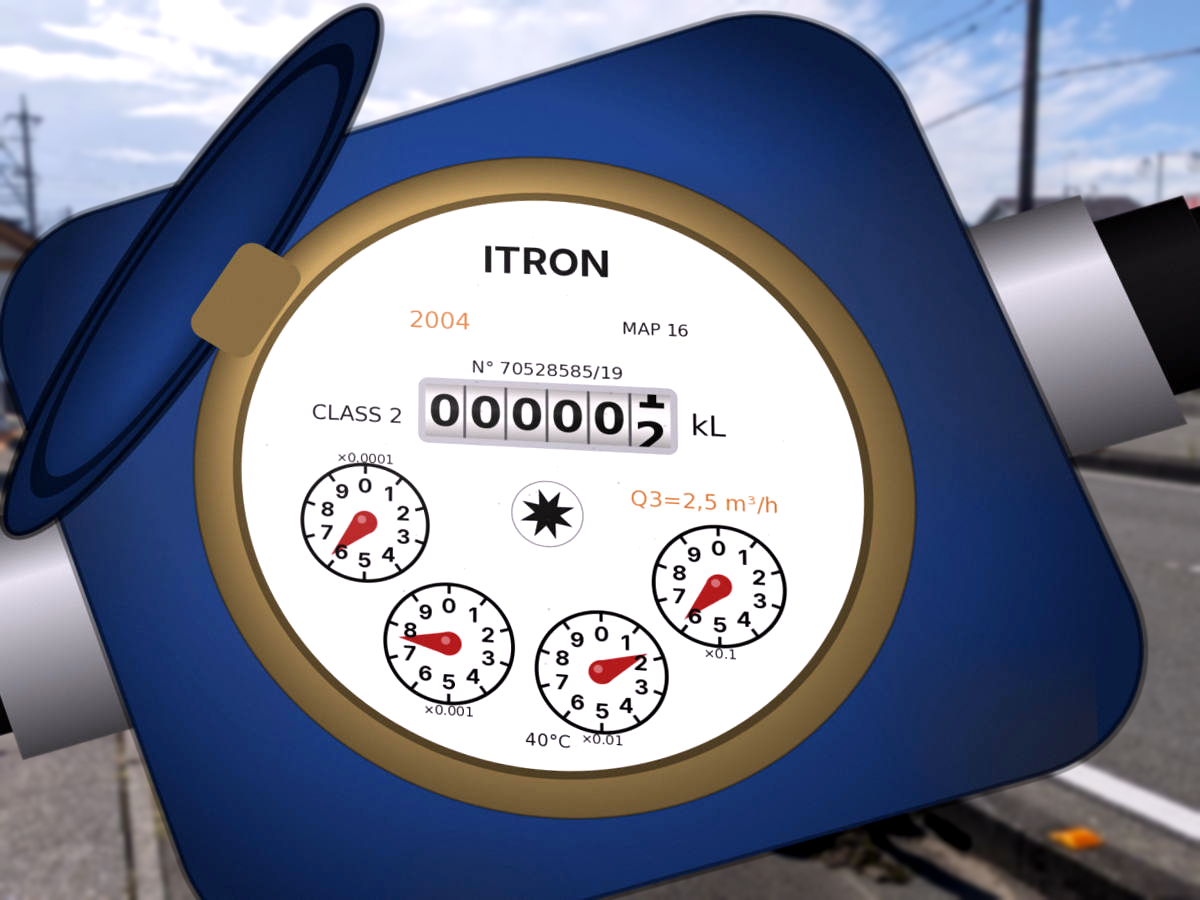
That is 1.6176 kL
